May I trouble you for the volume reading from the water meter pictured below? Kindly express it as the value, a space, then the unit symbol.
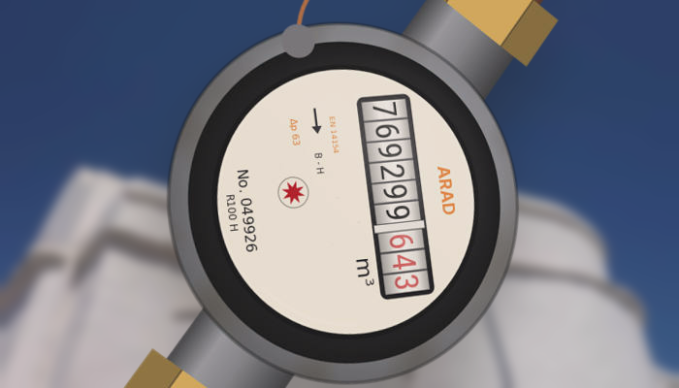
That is 769299.643 m³
